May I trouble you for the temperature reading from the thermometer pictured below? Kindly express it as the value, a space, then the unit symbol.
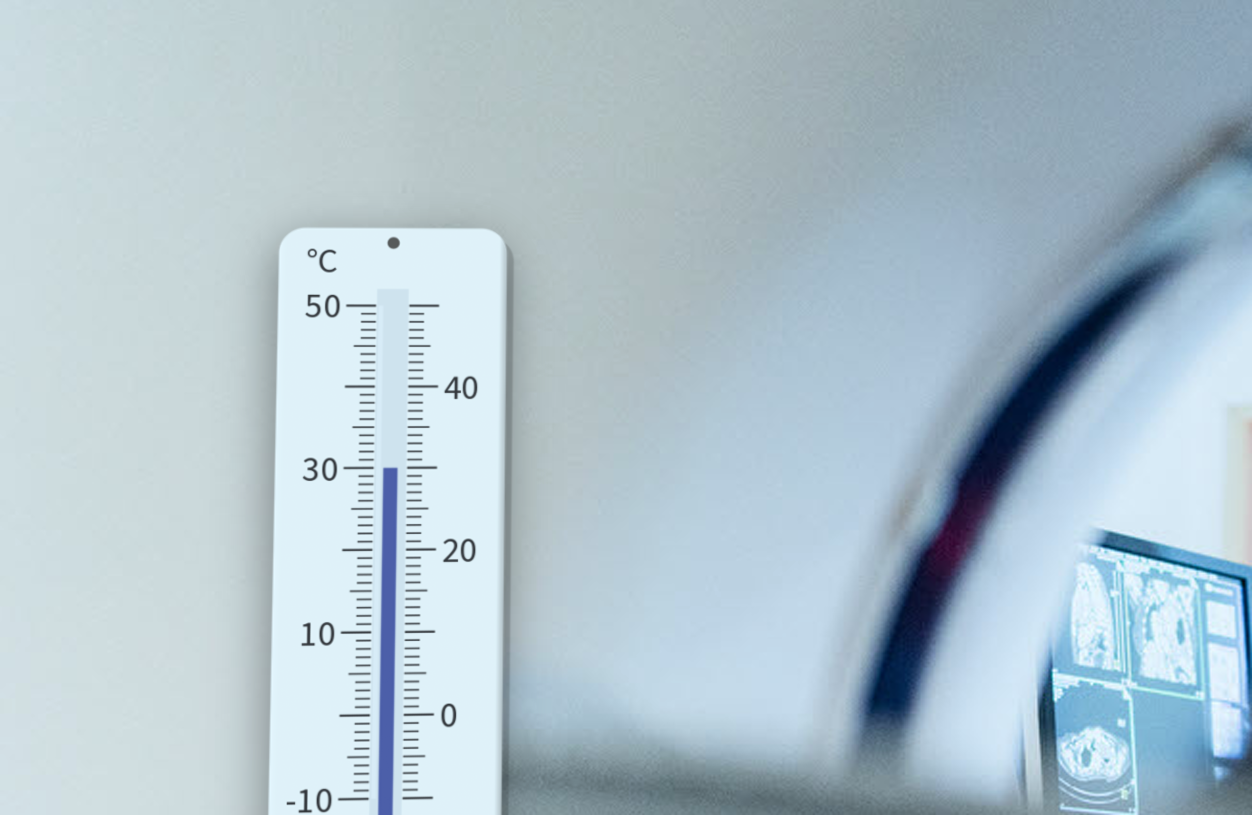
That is 30 °C
